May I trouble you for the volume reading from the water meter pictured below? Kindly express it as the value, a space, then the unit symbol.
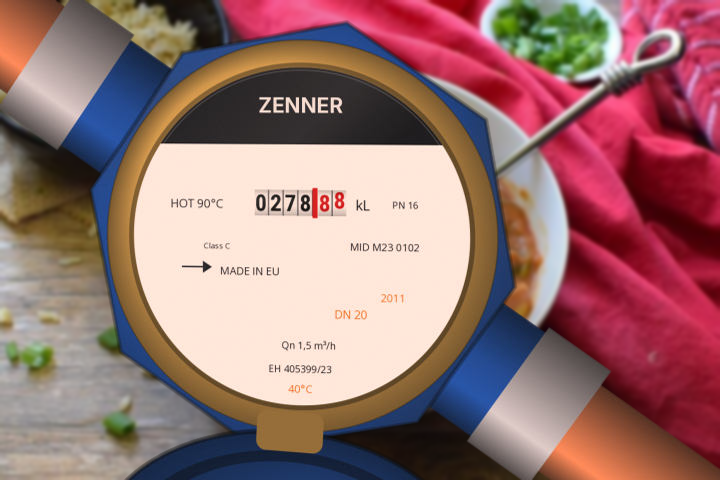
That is 278.88 kL
